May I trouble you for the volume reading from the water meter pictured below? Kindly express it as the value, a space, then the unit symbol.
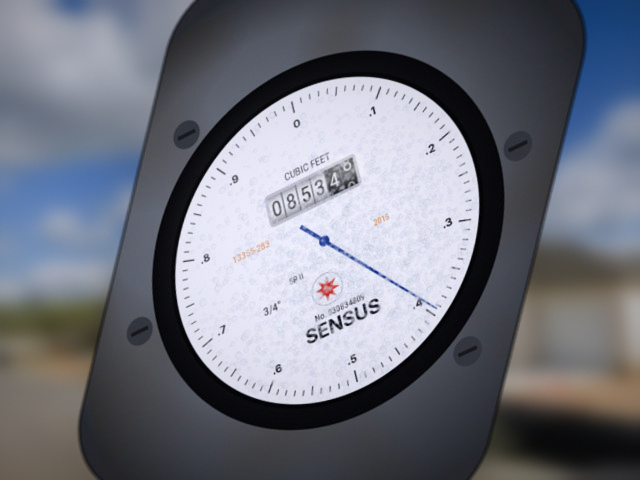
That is 85348.39 ft³
